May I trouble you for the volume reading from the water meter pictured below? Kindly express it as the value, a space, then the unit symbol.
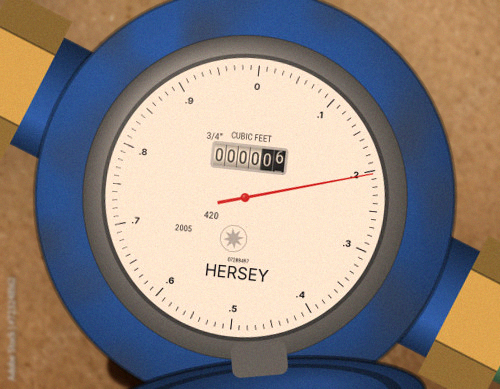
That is 6.20 ft³
